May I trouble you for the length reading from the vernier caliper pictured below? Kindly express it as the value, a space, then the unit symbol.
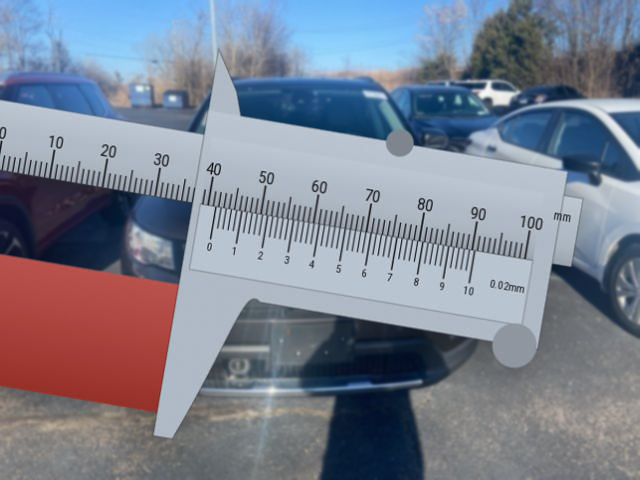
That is 41.5 mm
